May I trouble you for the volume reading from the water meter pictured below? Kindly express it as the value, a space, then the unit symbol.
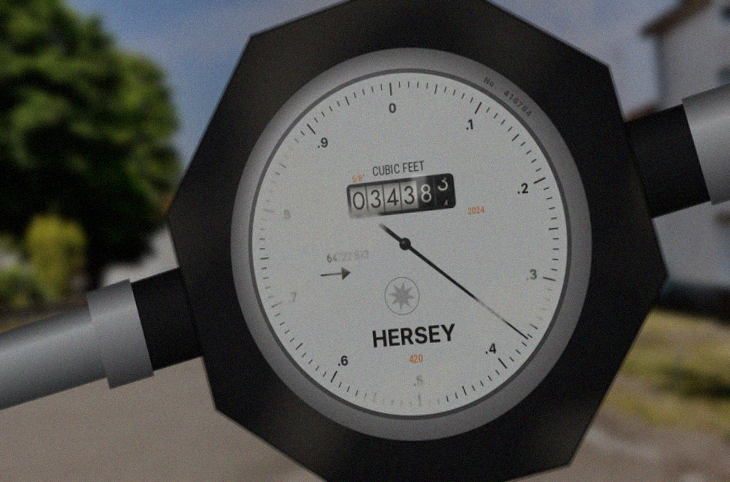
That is 34383.36 ft³
